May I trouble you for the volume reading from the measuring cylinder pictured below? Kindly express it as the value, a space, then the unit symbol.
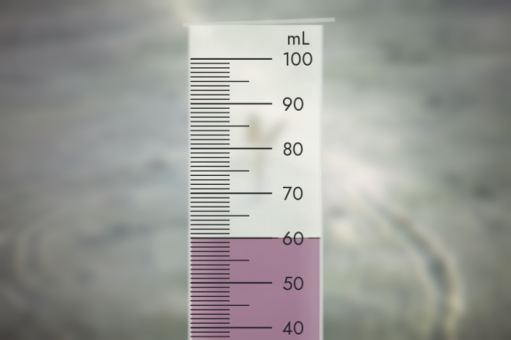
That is 60 mL
